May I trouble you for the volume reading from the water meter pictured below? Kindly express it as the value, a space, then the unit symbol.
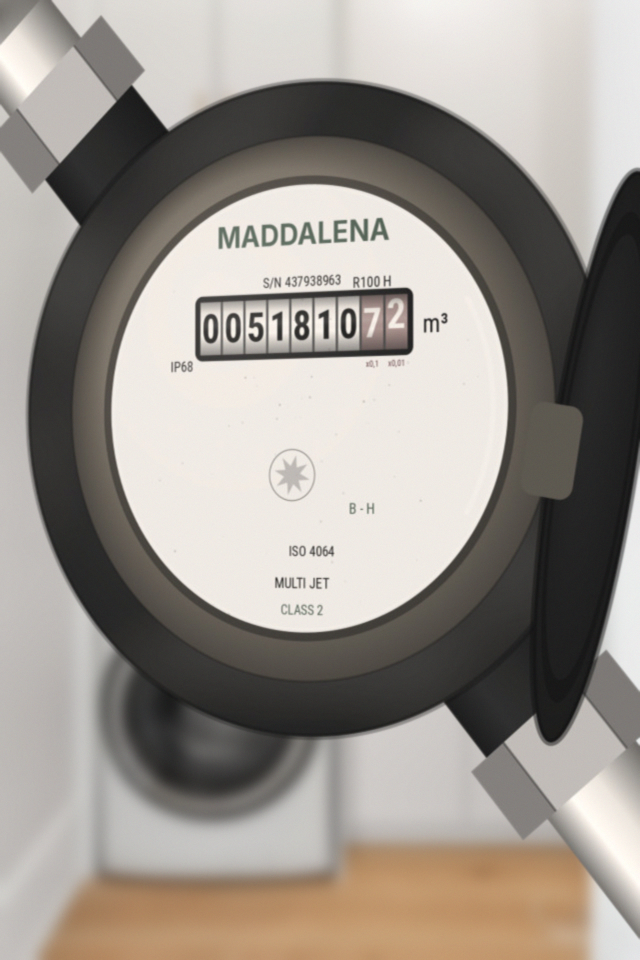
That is 51810.72 m³
